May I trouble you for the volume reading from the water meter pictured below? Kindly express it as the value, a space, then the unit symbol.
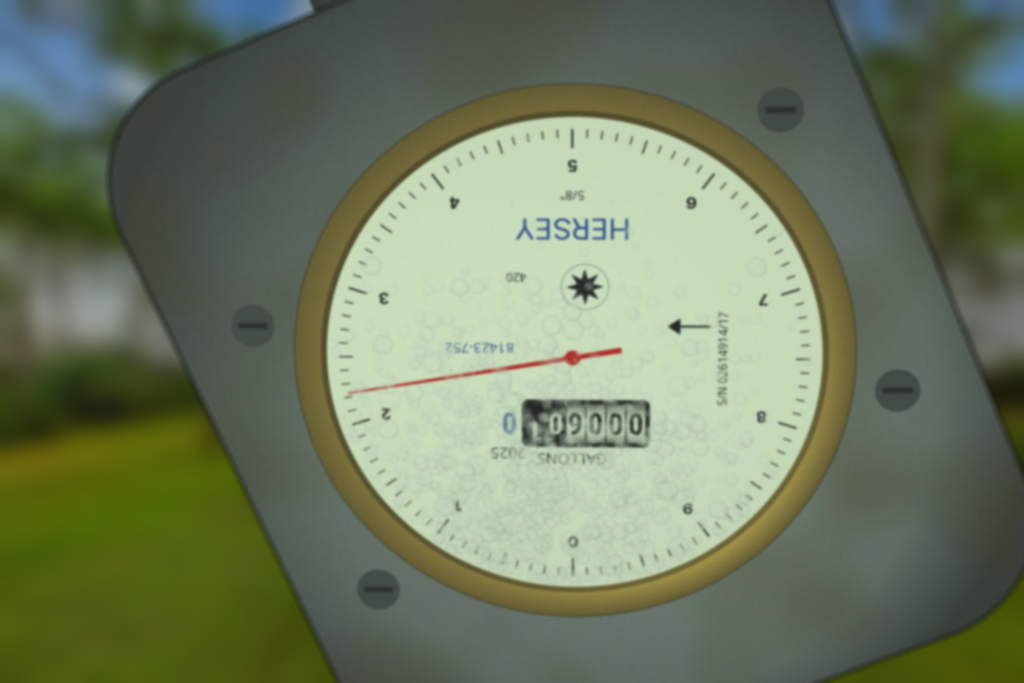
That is 6012.2 gal
